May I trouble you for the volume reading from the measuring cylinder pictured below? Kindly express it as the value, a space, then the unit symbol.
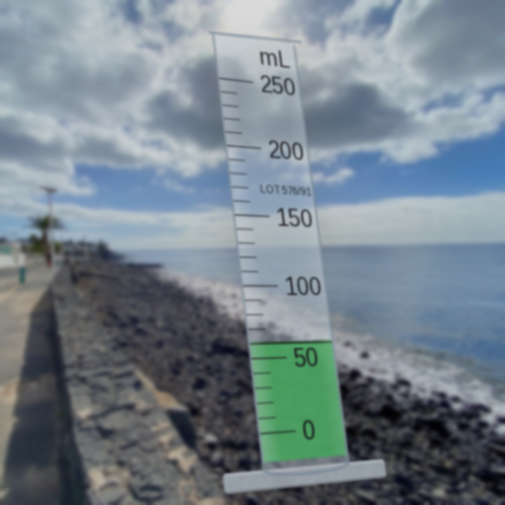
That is 60 mL
